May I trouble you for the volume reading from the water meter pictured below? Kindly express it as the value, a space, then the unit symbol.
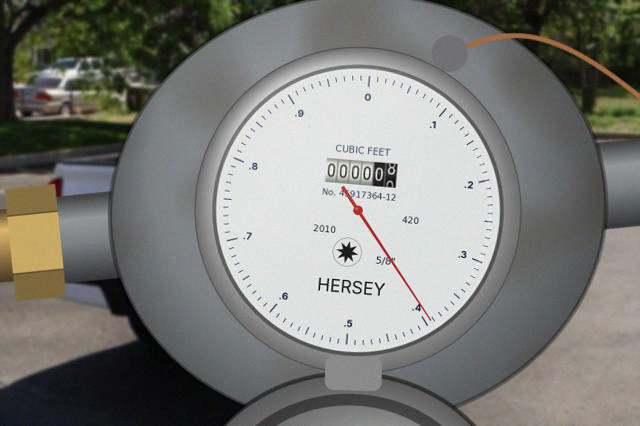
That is 8.39 ft³
